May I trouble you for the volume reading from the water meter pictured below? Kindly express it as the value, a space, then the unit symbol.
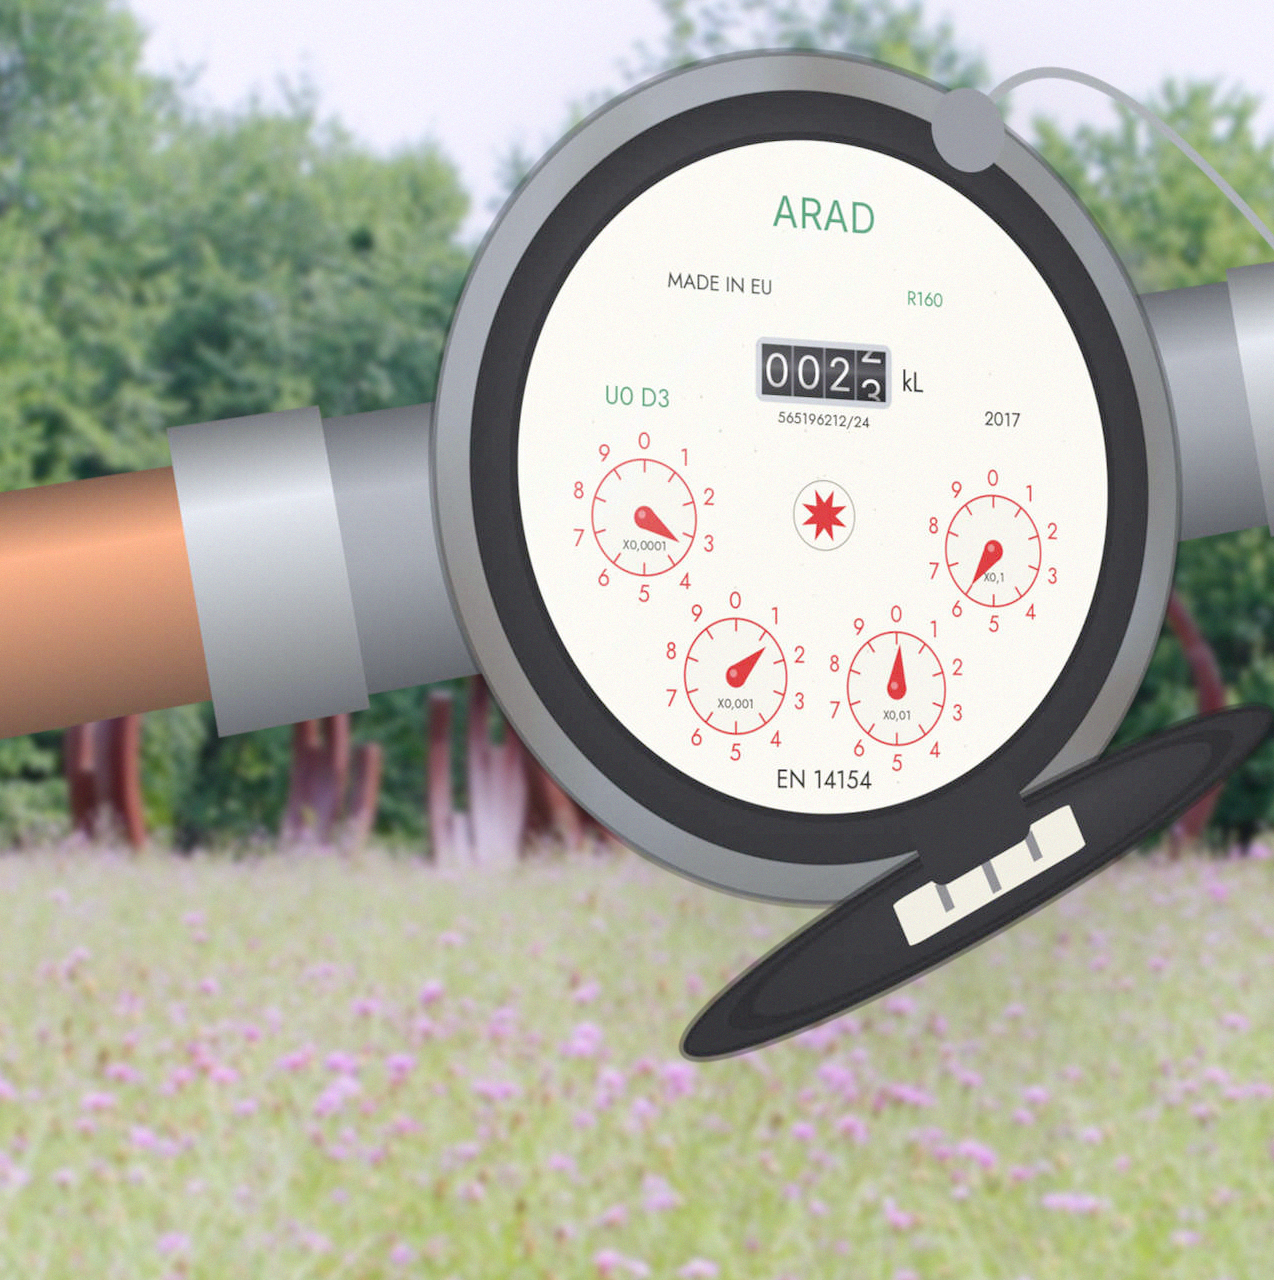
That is 22.6013 kL
